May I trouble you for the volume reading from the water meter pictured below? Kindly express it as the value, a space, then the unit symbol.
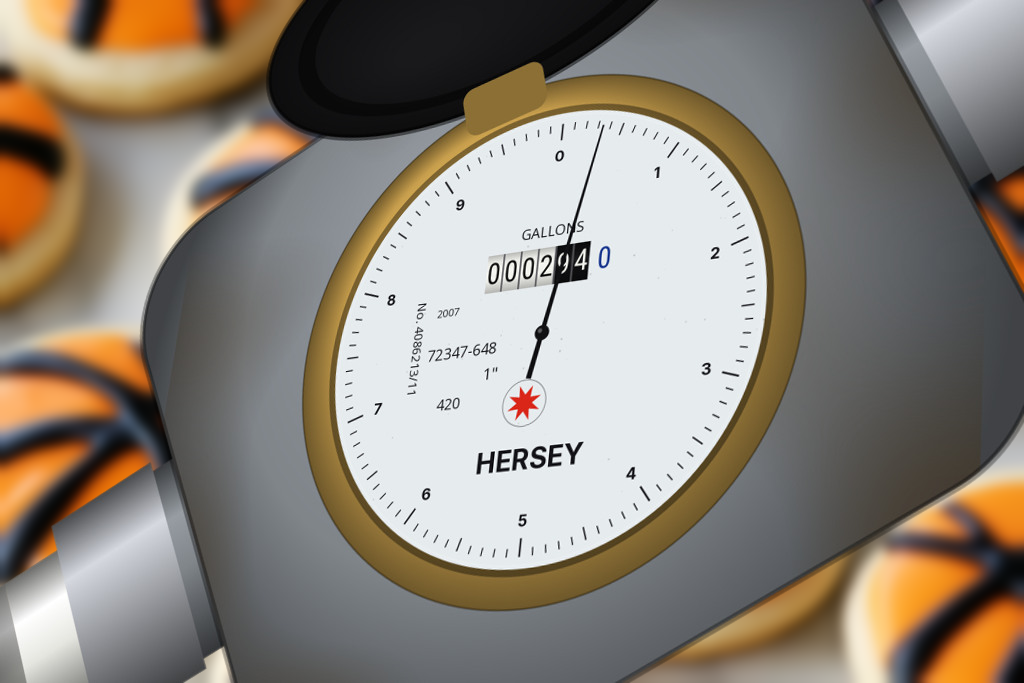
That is 2940.3 gal
